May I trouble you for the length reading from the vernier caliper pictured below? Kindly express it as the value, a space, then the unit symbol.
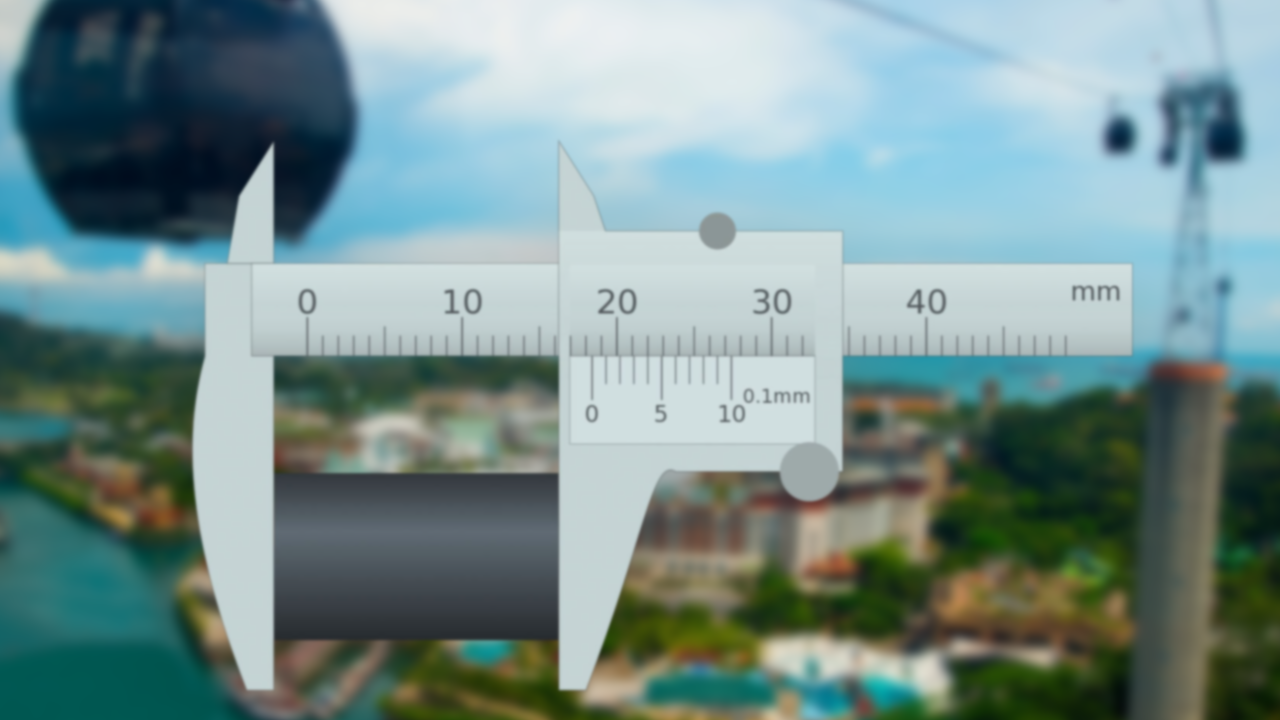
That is 18.4 mm
